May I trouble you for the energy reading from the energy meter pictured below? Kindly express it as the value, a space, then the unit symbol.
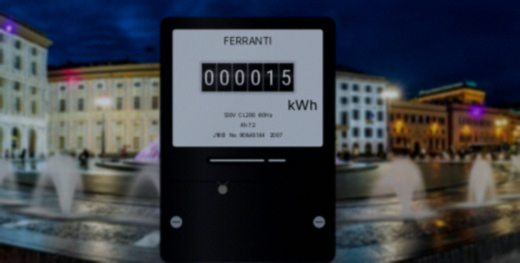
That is 15 kWh
